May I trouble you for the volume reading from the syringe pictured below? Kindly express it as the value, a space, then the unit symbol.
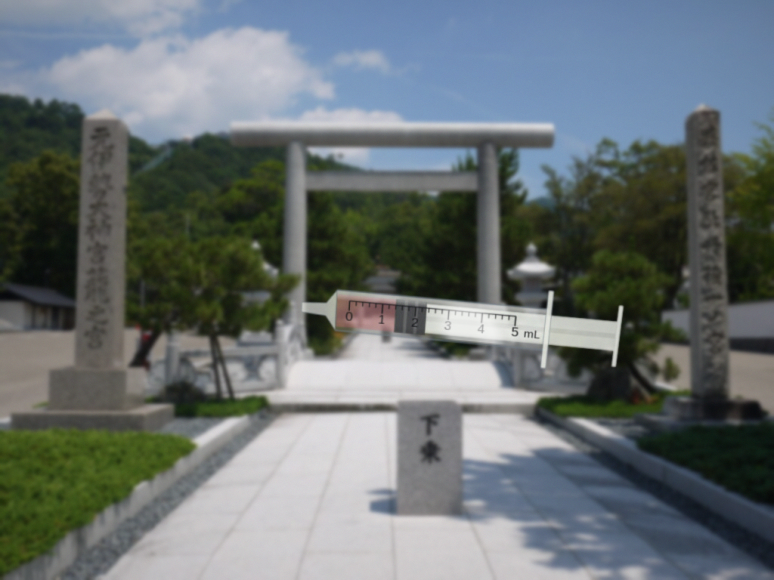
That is 1.4 mL
